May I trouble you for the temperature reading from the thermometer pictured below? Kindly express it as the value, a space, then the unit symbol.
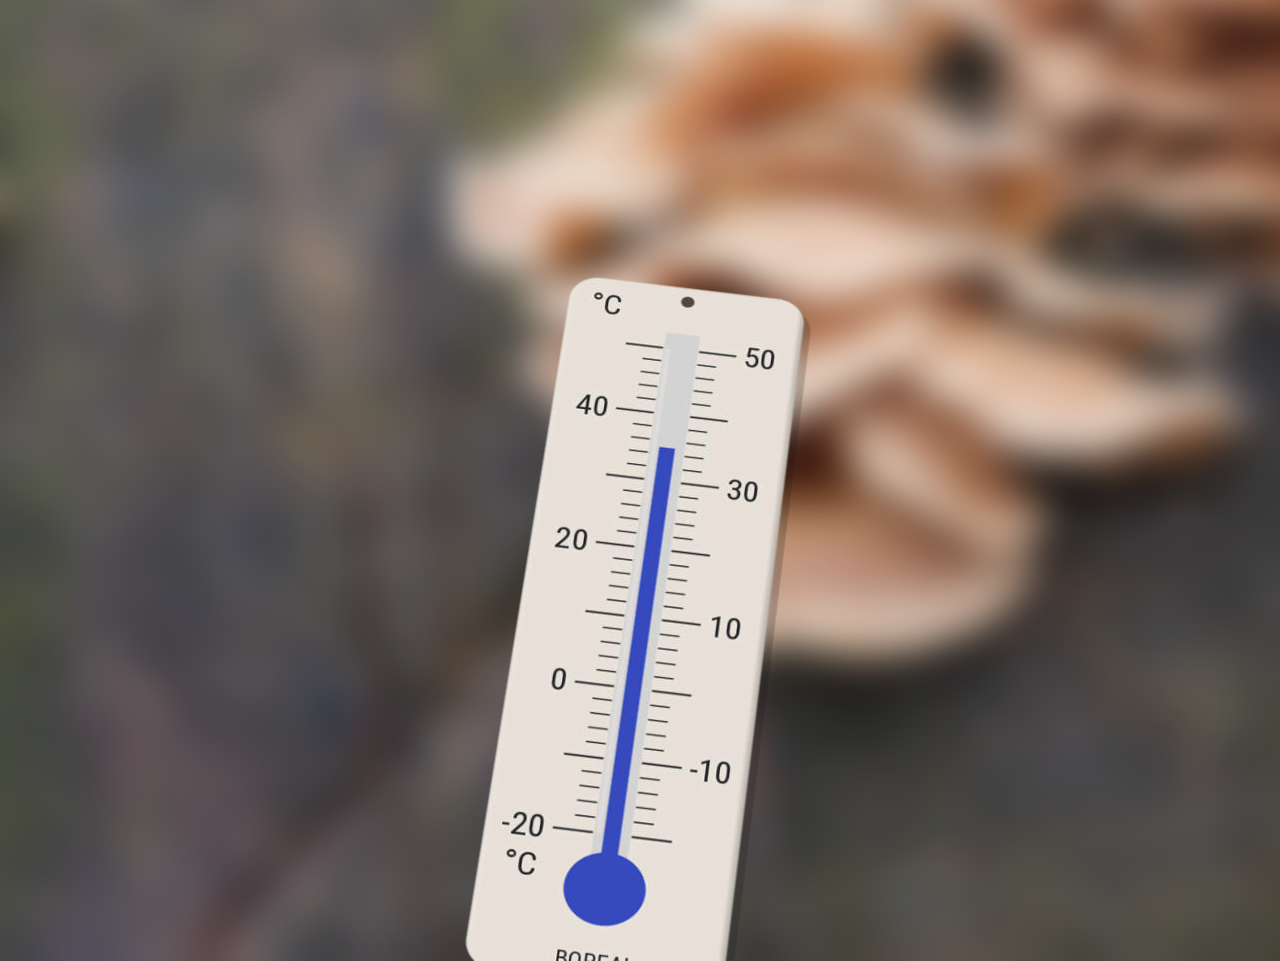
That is 35 °C
